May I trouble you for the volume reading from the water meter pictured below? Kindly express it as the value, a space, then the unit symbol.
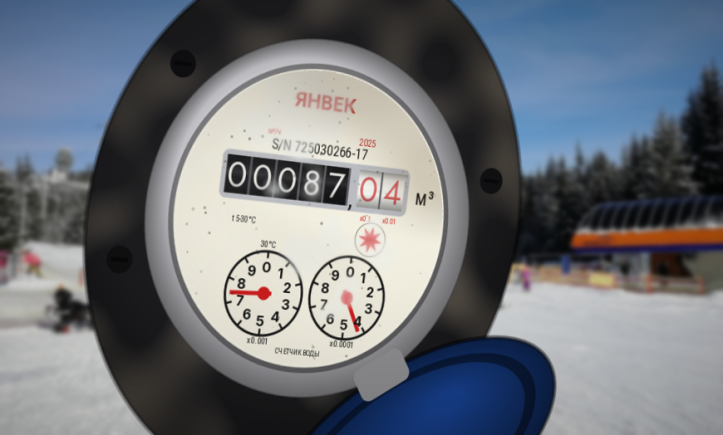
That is 87.0474 m³
